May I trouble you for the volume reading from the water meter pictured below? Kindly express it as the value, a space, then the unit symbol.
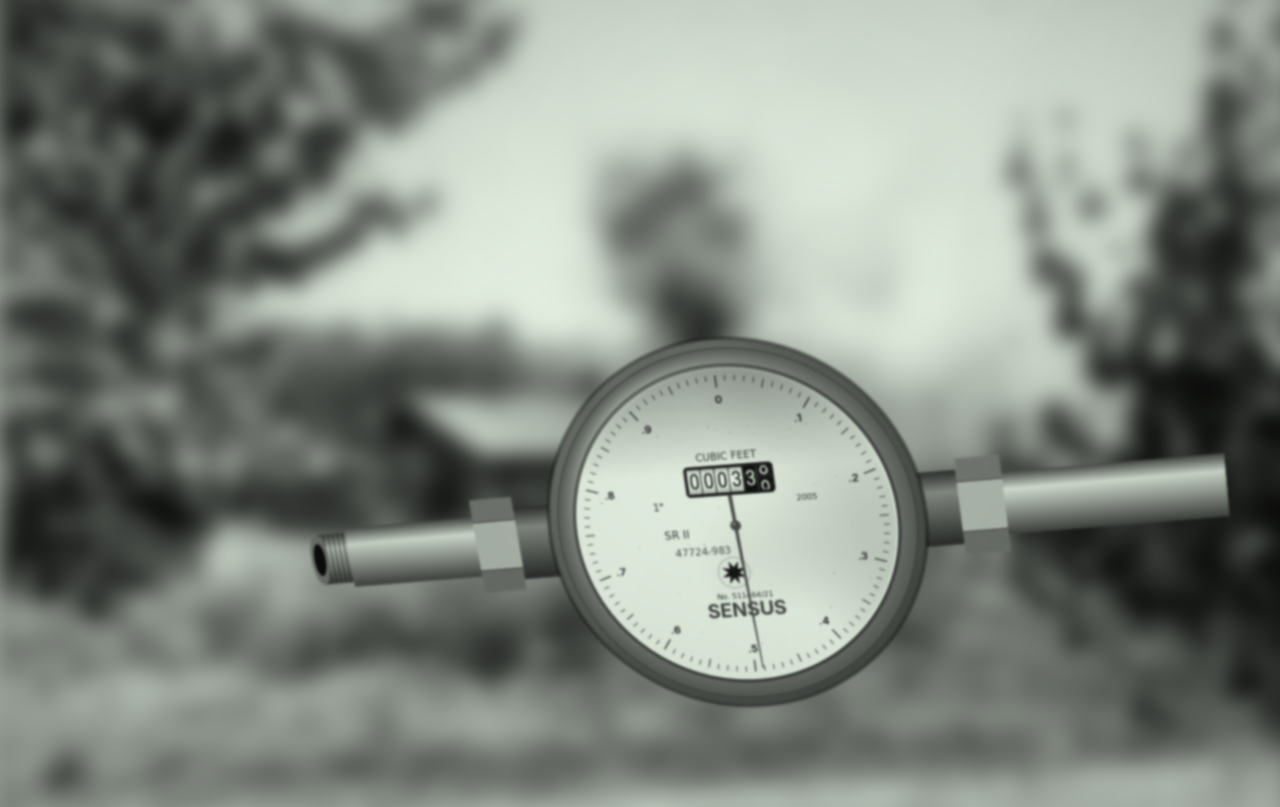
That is 338.49 ft³
